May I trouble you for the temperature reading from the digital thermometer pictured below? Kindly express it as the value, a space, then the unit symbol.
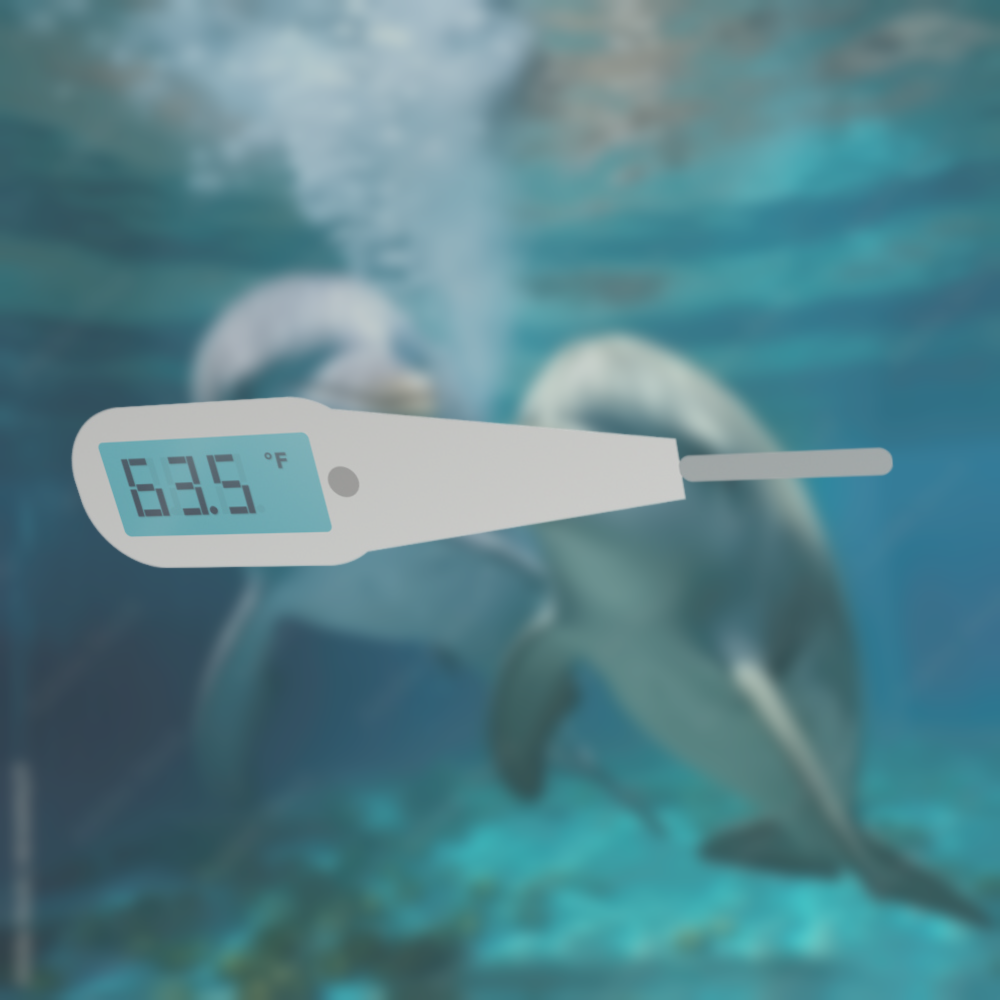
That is 63.5 °F
